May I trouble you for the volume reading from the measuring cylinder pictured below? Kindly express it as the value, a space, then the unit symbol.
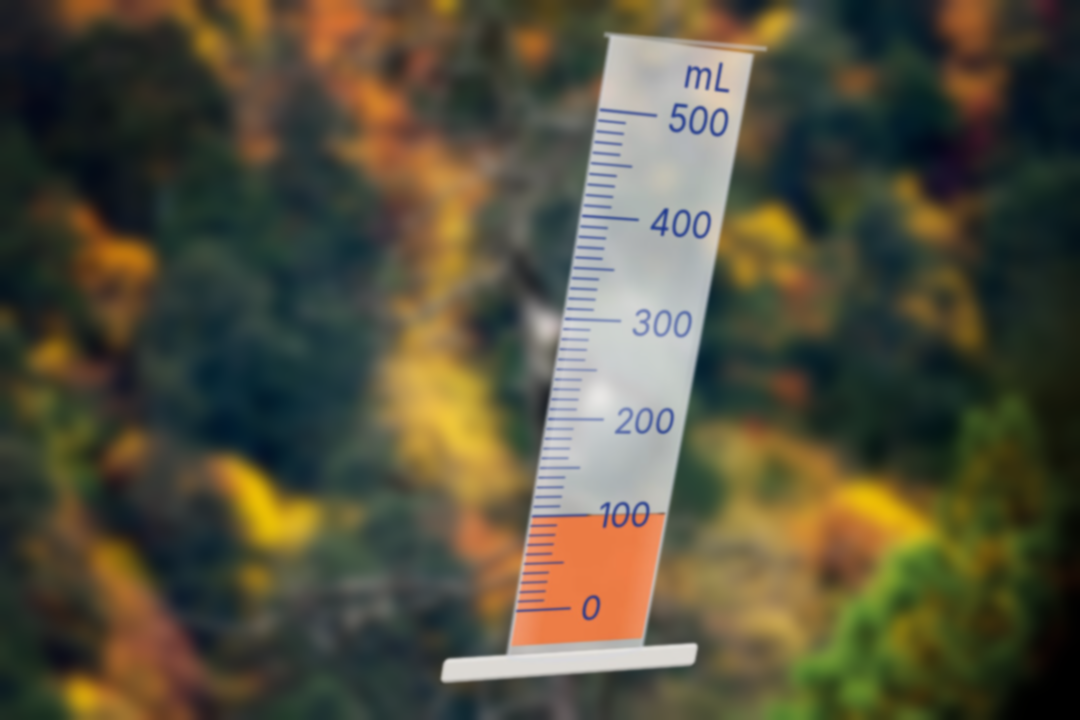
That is 100 mL
